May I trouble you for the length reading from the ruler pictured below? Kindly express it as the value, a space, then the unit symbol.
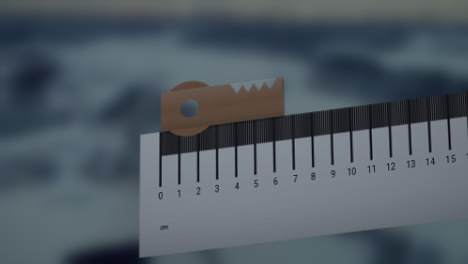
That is 6.5 cm
